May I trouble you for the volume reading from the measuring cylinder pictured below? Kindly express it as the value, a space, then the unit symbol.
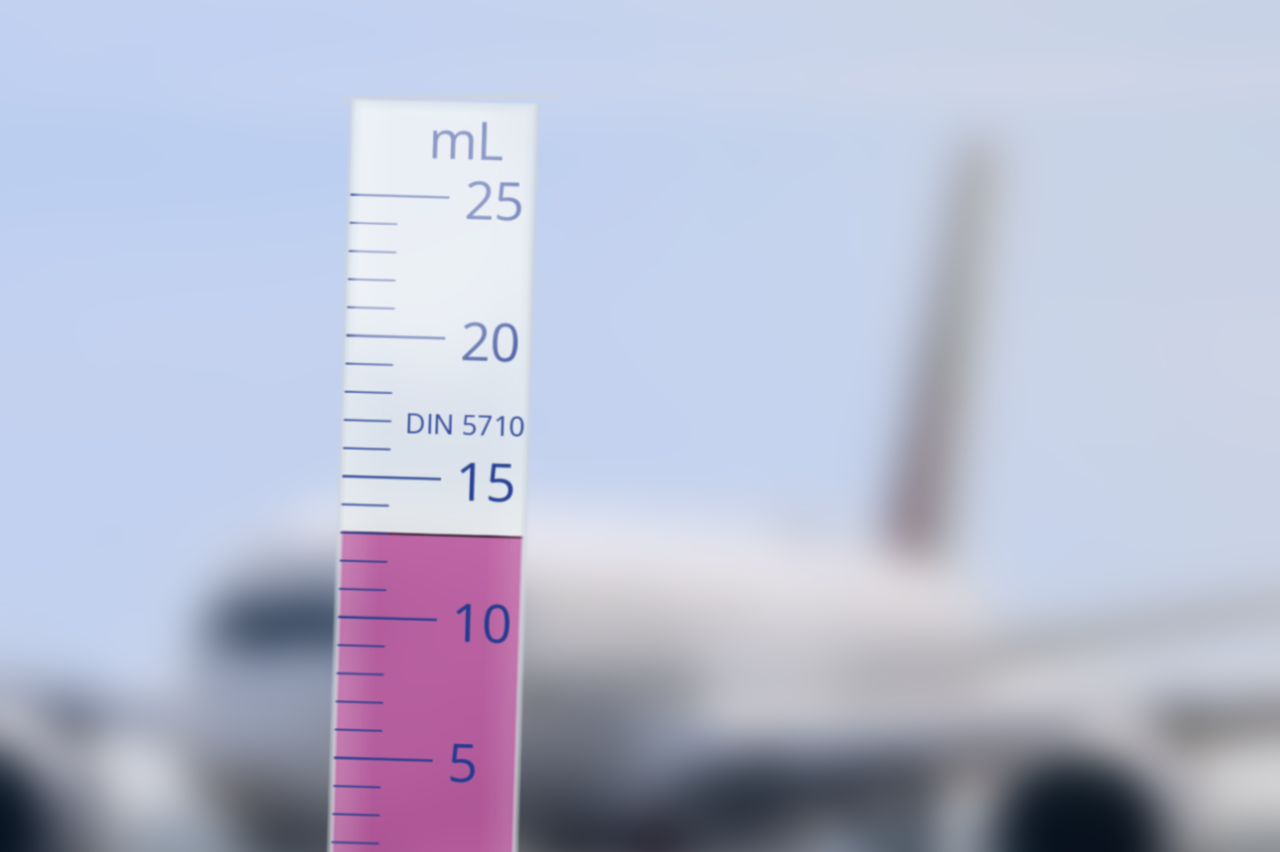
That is 13 mL
